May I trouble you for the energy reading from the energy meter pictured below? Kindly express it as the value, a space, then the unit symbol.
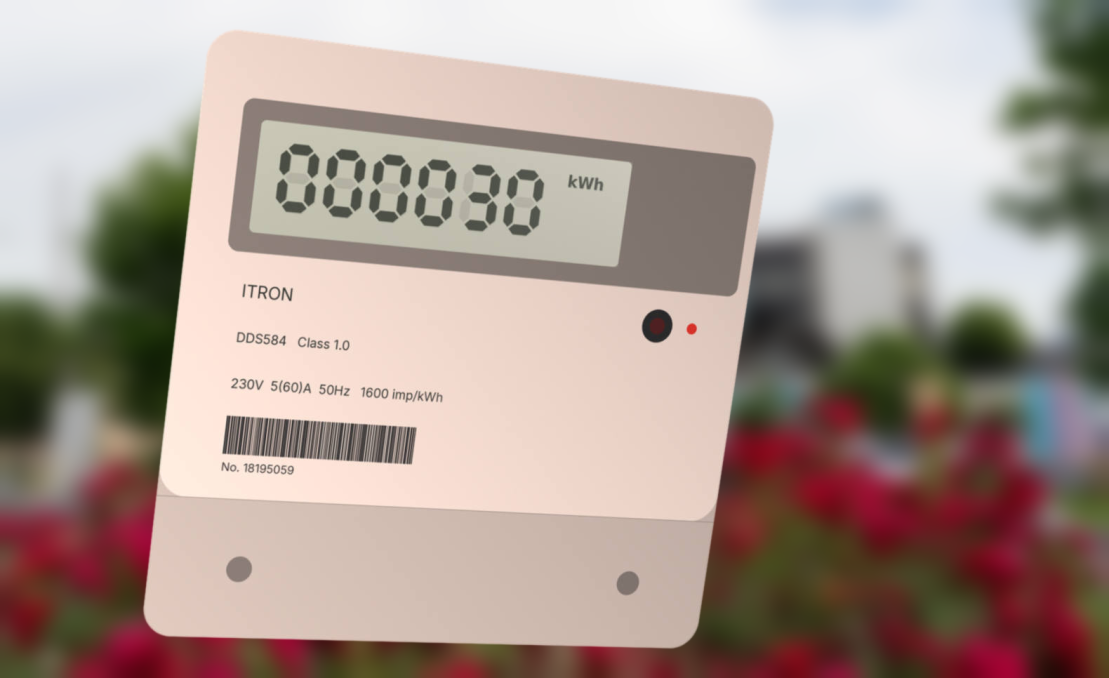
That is 30 kWh
